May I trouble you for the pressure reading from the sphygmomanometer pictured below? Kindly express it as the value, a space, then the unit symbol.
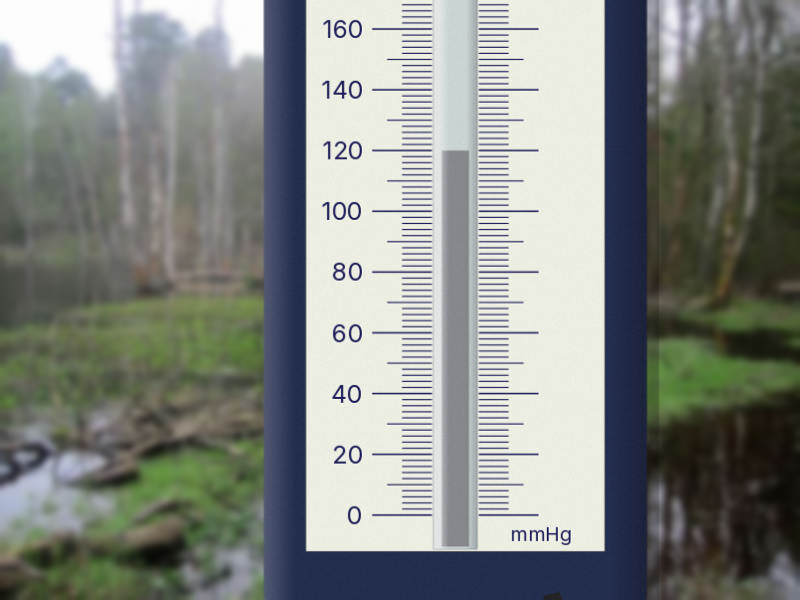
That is 120 mmHg
